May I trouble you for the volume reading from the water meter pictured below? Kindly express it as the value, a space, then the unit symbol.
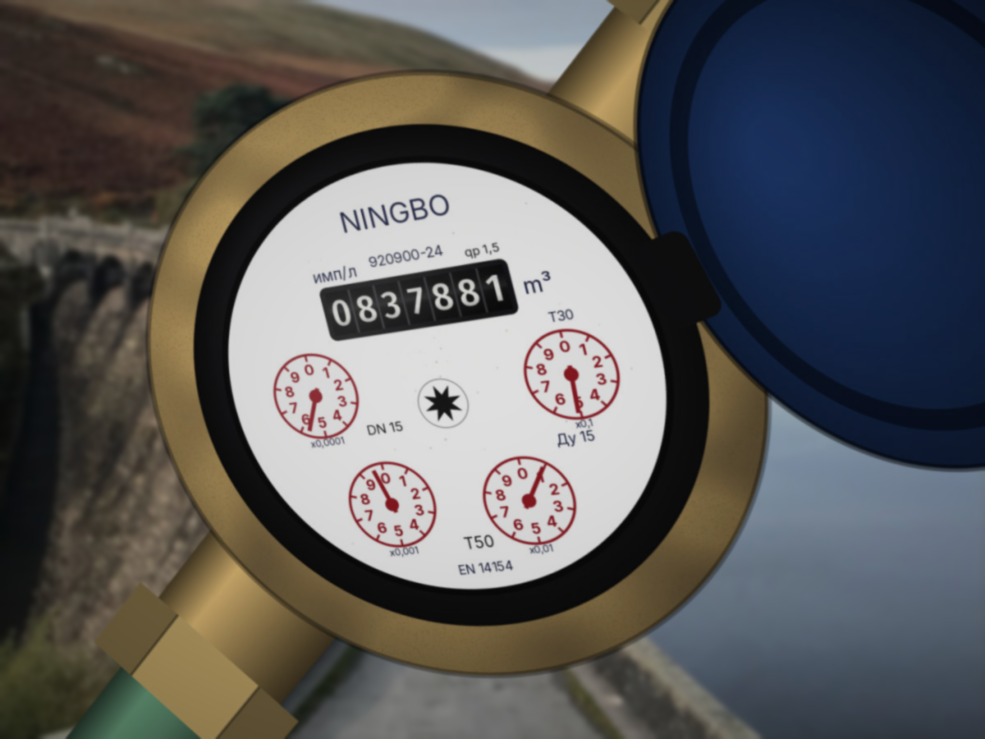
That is 837881.5095 m³
